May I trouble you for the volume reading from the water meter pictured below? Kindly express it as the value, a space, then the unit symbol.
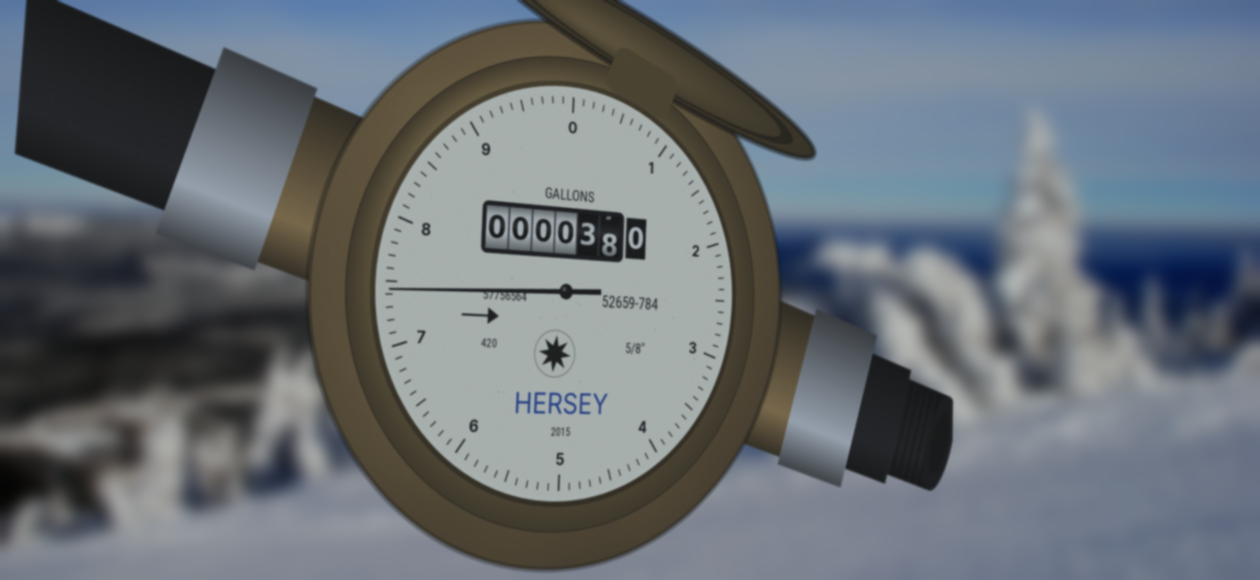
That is 377.4 gal
